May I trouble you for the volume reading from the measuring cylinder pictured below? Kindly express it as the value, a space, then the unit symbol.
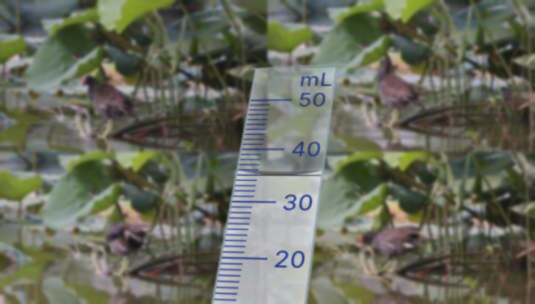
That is 35 mL
